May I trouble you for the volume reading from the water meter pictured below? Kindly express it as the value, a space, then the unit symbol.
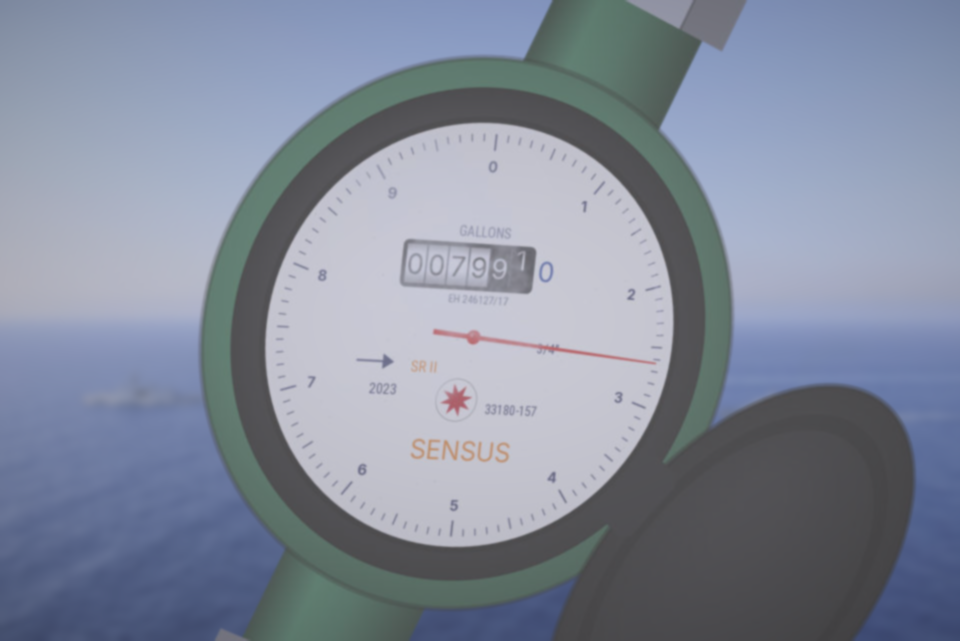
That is 79912.6 gal
